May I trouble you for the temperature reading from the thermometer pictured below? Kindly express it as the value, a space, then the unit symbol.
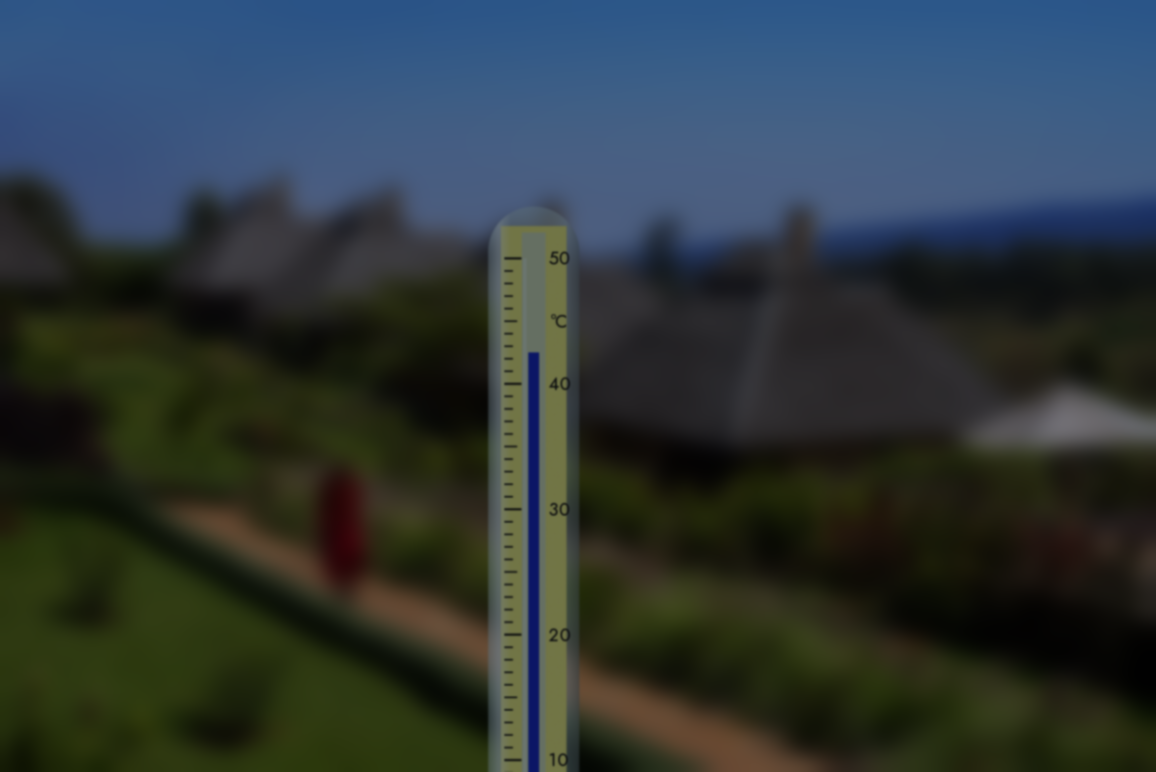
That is 42.5 °C
